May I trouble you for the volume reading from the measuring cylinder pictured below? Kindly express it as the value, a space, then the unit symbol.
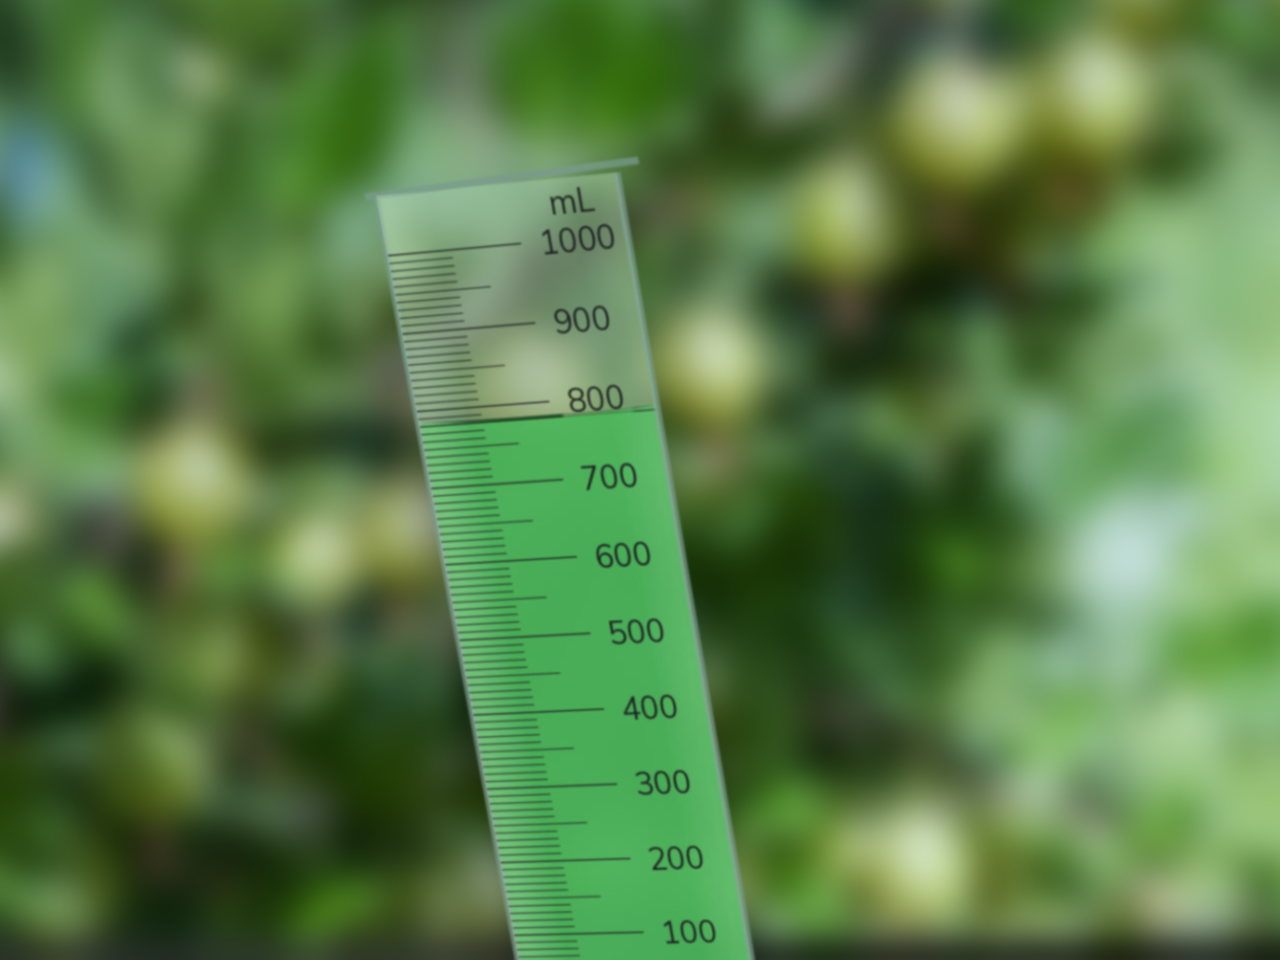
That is 780 mL
